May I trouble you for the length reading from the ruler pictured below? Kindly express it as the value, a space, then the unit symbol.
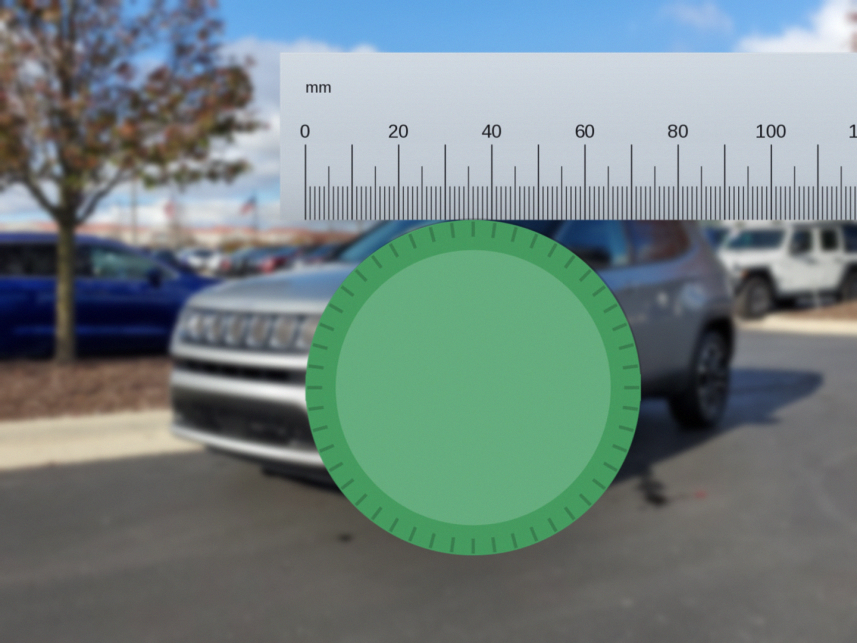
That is 72 mm
